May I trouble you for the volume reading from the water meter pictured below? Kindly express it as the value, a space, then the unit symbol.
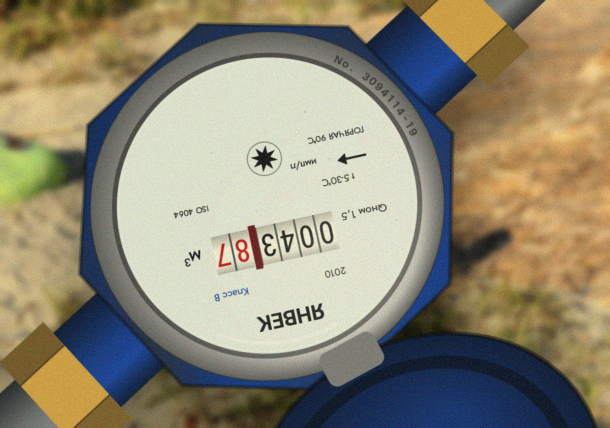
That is 43.87 m³
